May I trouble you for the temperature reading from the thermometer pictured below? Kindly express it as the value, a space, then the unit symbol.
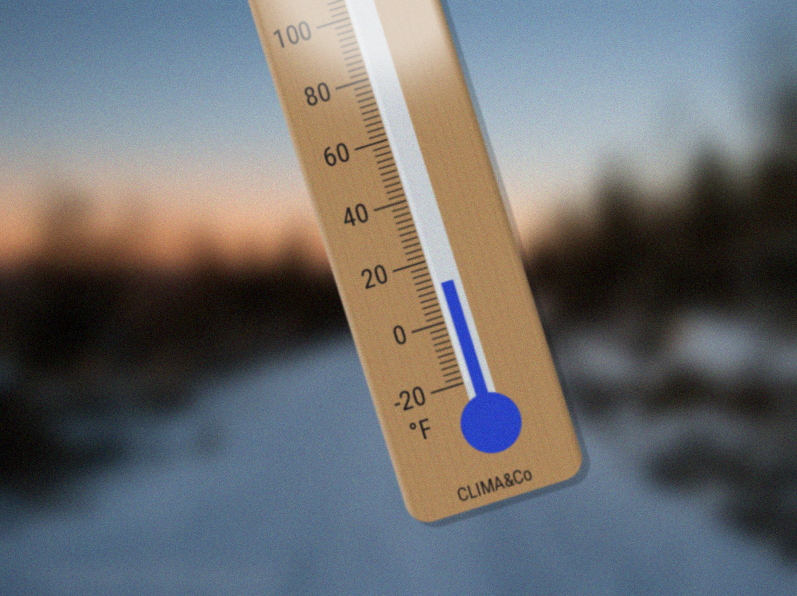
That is 12 °F
